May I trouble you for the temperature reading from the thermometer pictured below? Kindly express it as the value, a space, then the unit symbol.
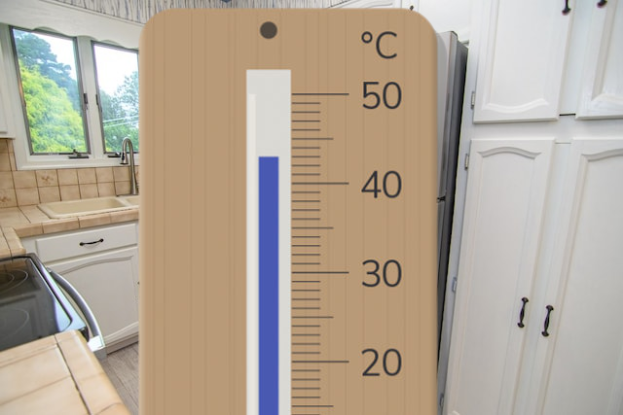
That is 43 °C
